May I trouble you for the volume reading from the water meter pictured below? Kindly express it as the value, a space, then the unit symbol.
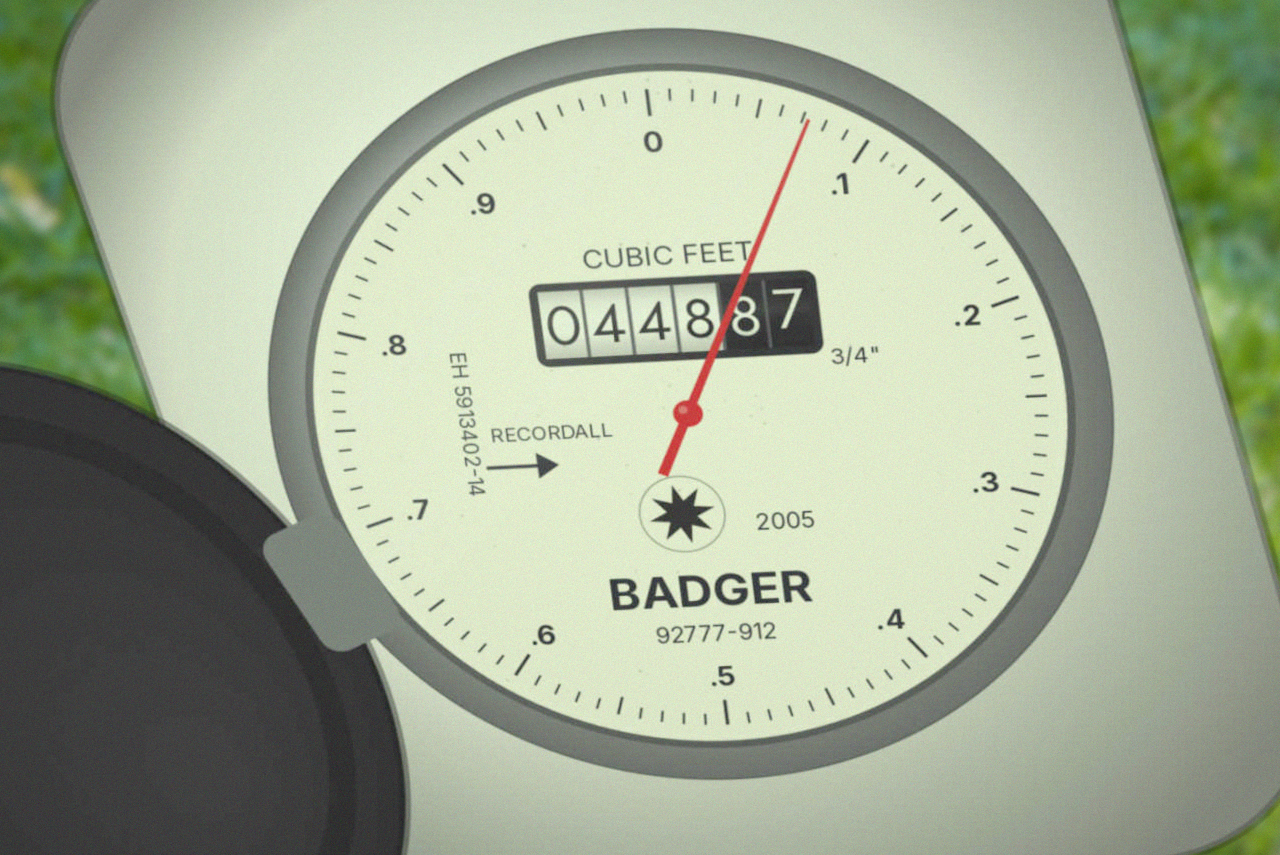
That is 44887.07 ft³
